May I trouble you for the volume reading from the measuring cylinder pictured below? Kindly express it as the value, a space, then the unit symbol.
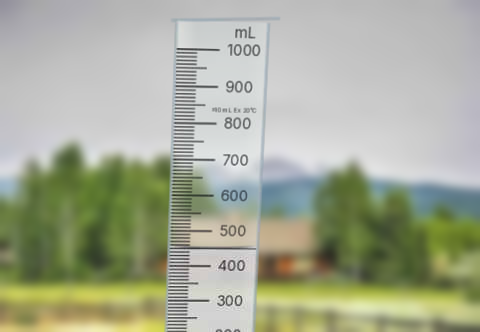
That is 450 mL
